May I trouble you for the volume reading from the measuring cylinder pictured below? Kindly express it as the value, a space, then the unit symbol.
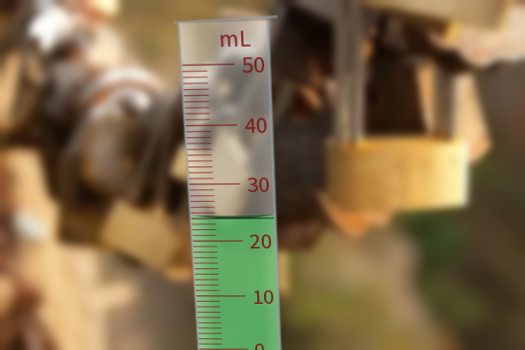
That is 24 mL
